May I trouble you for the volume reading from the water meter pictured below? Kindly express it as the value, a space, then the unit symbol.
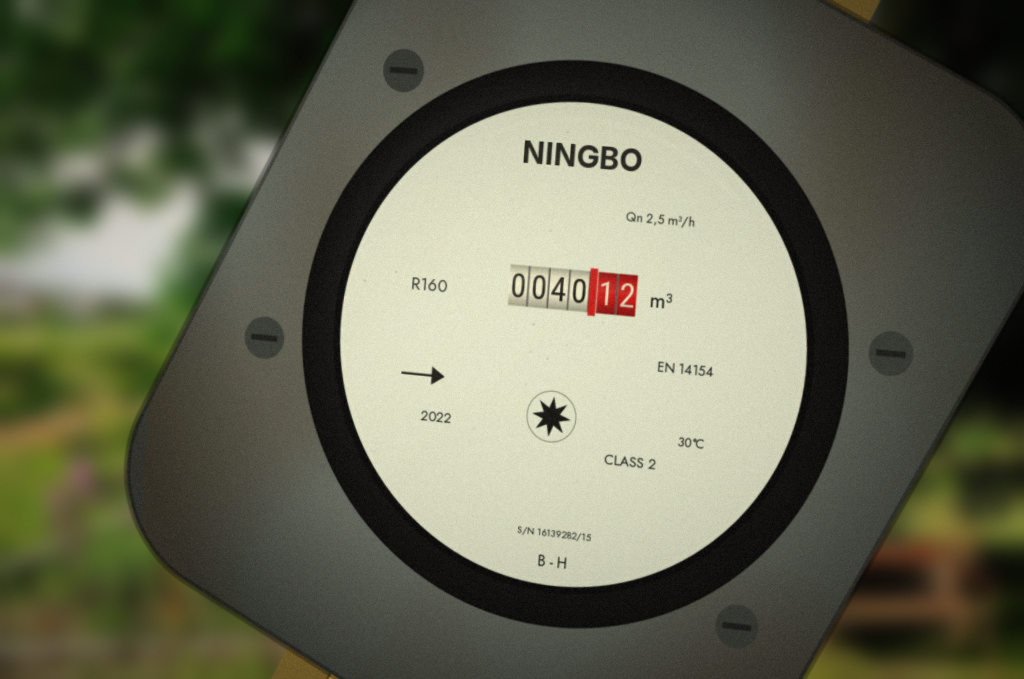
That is 40.12 m³
